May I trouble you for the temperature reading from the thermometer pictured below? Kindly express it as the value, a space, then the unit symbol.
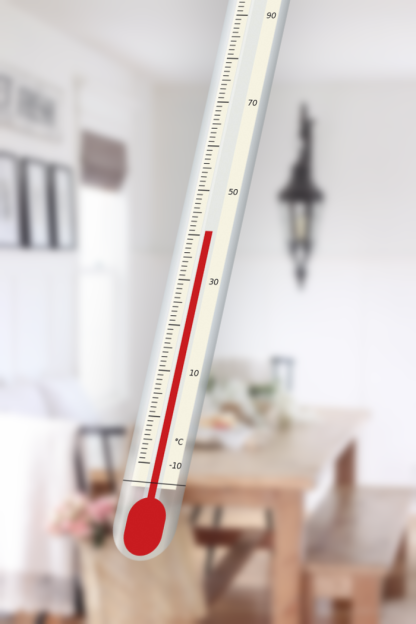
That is 41 °C
